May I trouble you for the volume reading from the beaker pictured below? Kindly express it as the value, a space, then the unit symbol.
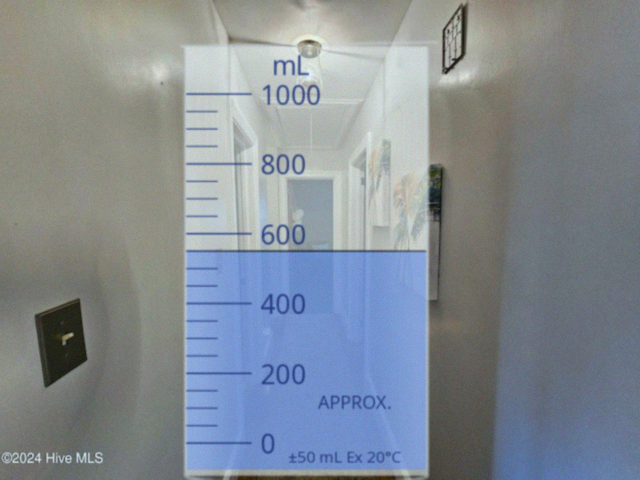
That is 550 mL
